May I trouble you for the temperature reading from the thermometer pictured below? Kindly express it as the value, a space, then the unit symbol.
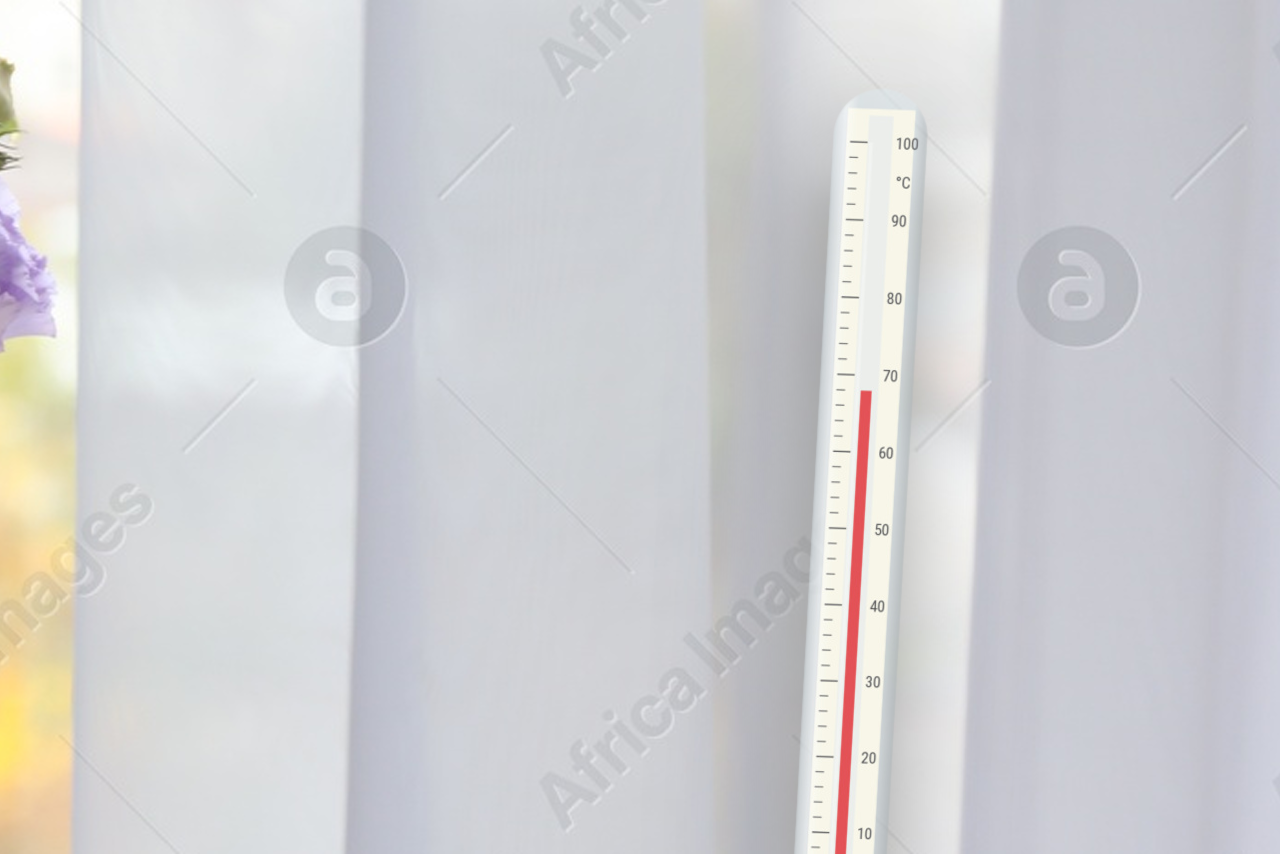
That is 68 °C
